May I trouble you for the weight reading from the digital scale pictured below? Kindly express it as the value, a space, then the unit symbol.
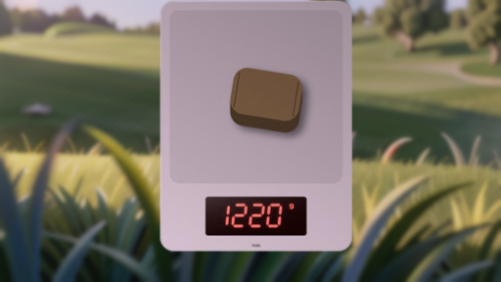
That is 1220 g
